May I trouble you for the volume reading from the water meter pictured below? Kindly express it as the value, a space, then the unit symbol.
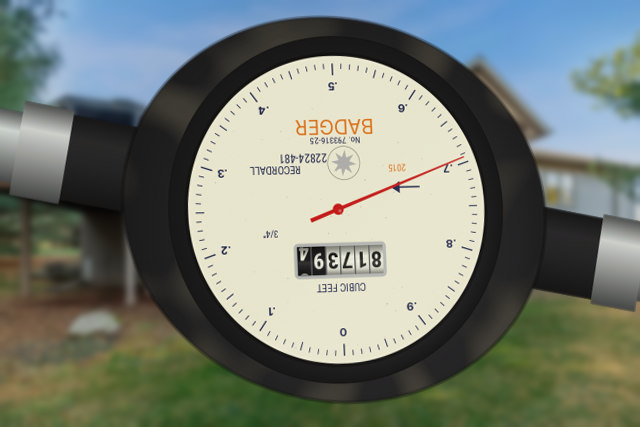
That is 817393.69 ft³
